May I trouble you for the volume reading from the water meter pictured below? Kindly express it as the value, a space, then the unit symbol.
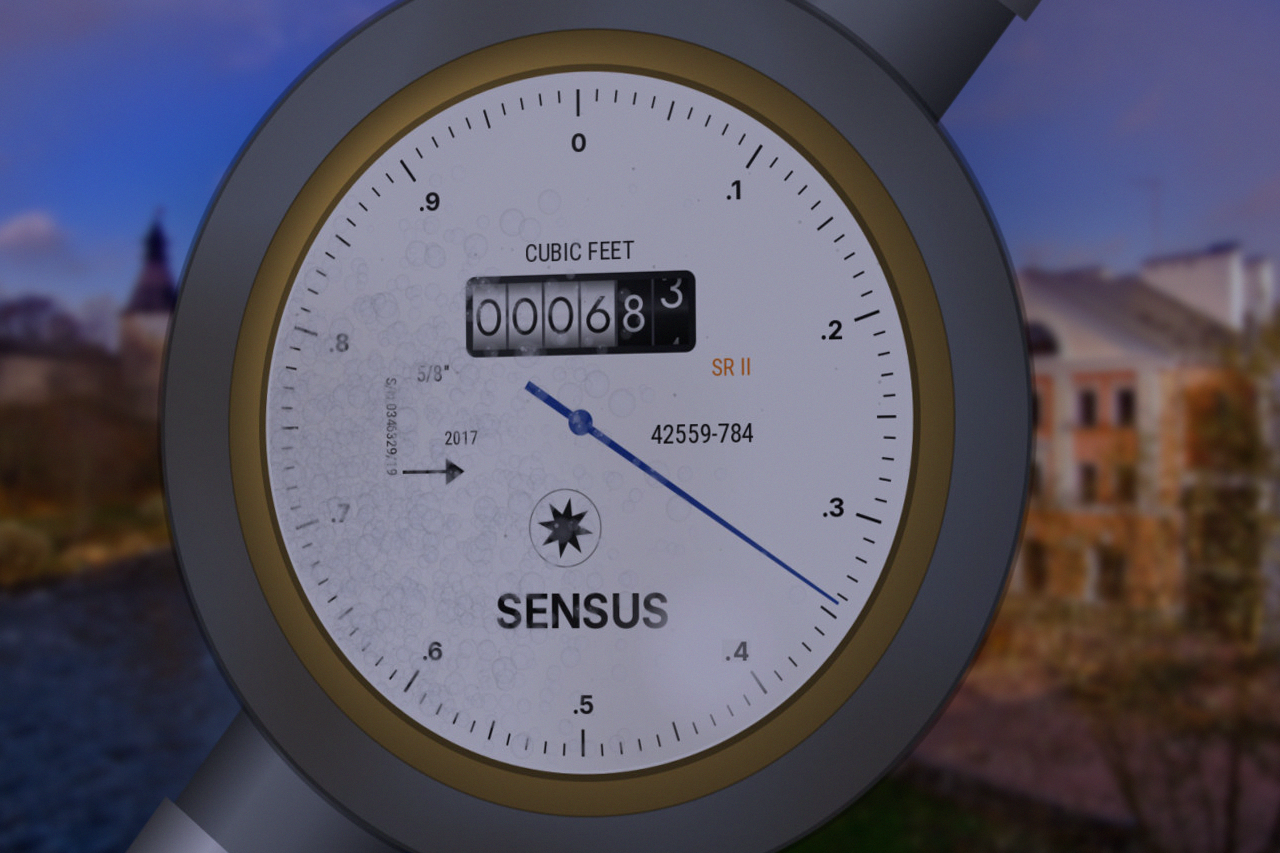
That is 683.34 ft³
